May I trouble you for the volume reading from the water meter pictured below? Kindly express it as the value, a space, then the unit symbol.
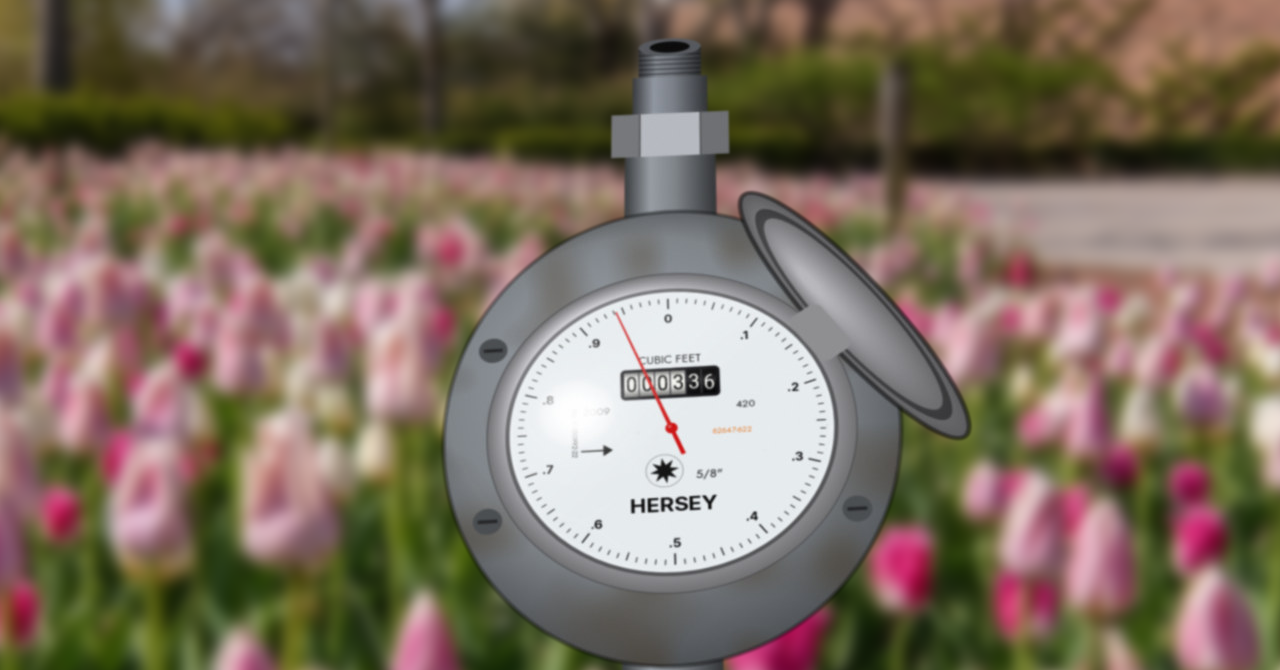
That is 335.94 ft³
